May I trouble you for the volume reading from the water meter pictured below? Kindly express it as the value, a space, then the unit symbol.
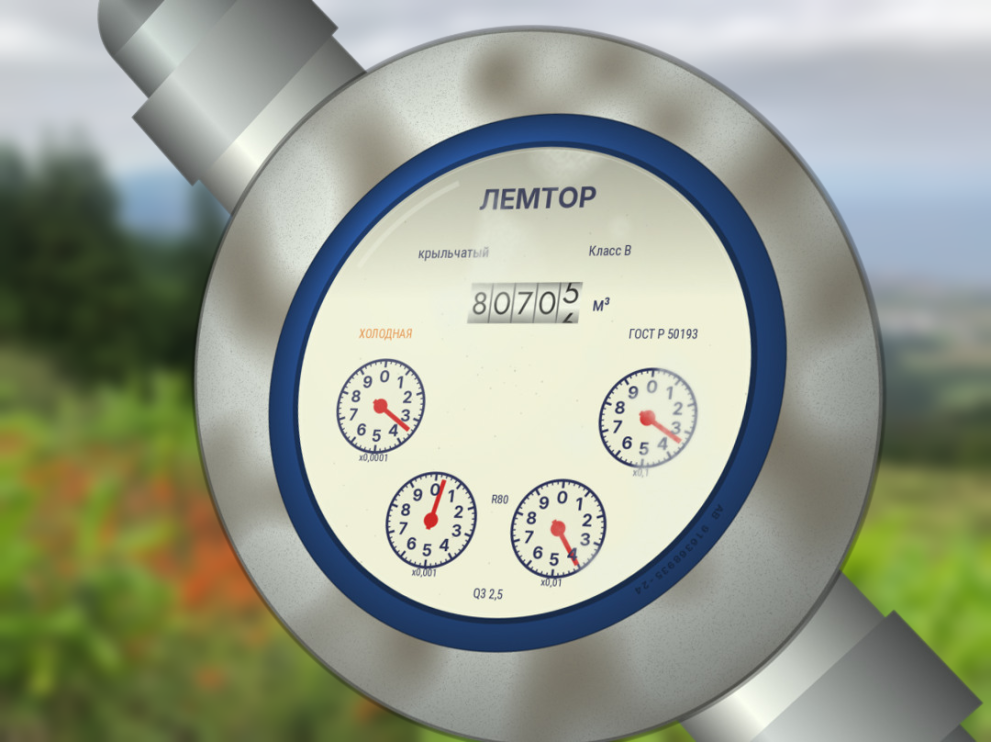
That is 80705.3403 m³
